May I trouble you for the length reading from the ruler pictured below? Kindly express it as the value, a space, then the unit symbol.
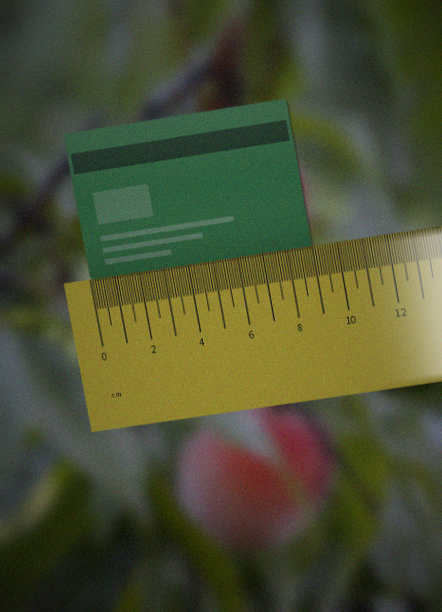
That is 9 cm
